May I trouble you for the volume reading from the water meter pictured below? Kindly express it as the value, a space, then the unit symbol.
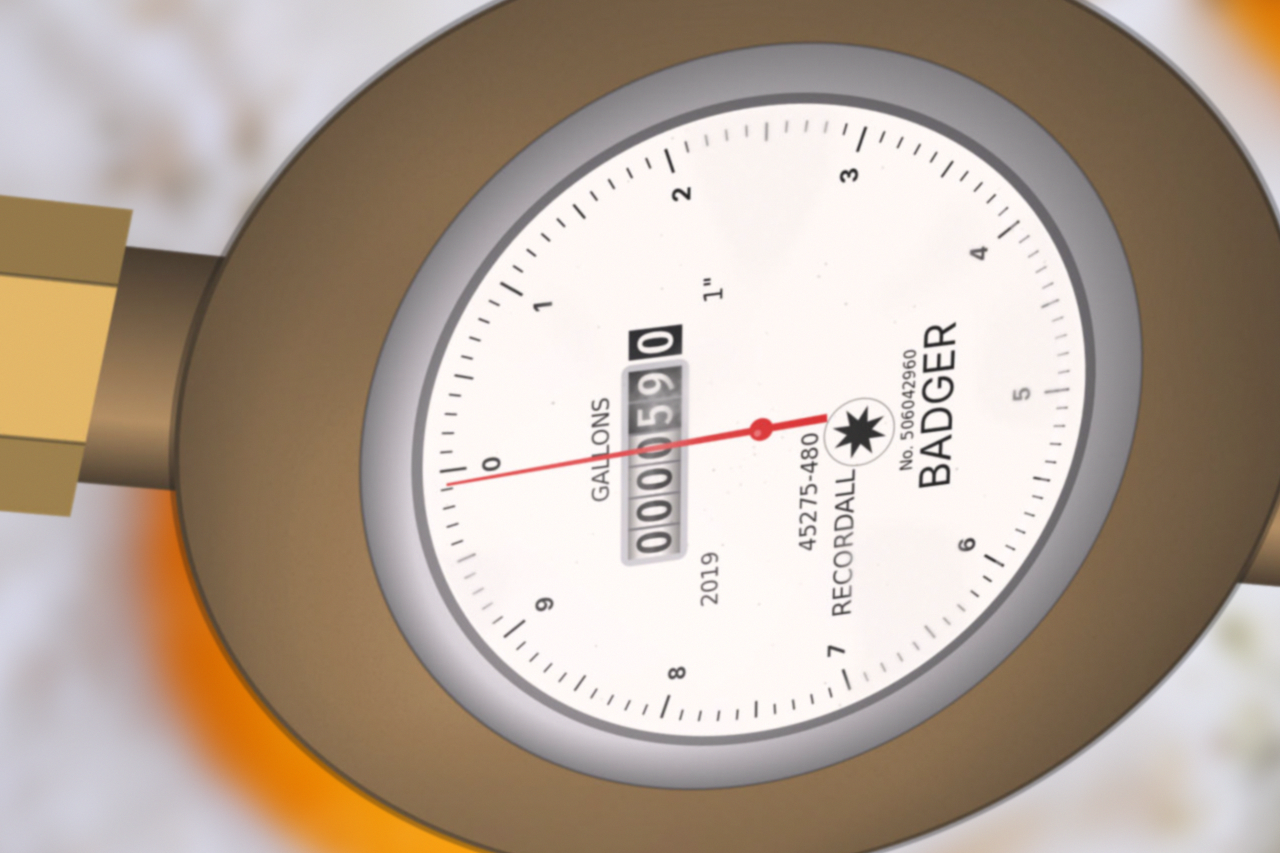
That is 589.9 gal
